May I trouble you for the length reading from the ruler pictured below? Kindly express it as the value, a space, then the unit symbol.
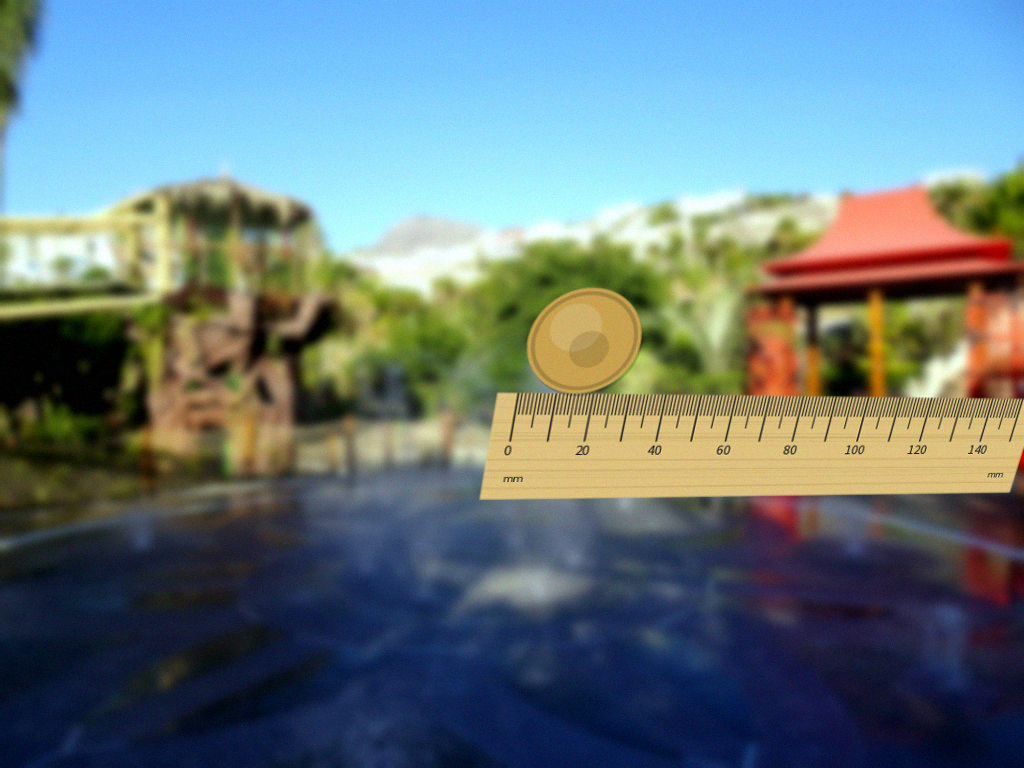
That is 30 mm
